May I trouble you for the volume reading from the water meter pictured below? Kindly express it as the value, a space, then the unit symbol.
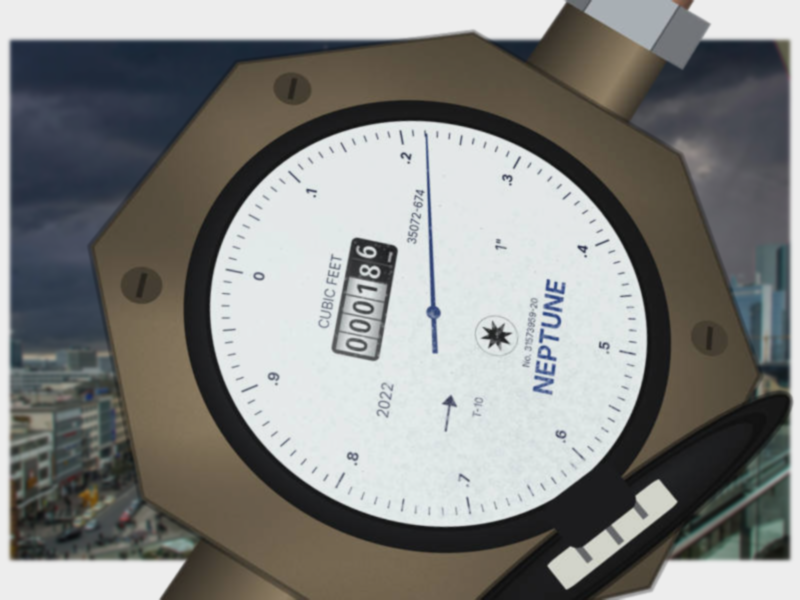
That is 186.22 ft³
